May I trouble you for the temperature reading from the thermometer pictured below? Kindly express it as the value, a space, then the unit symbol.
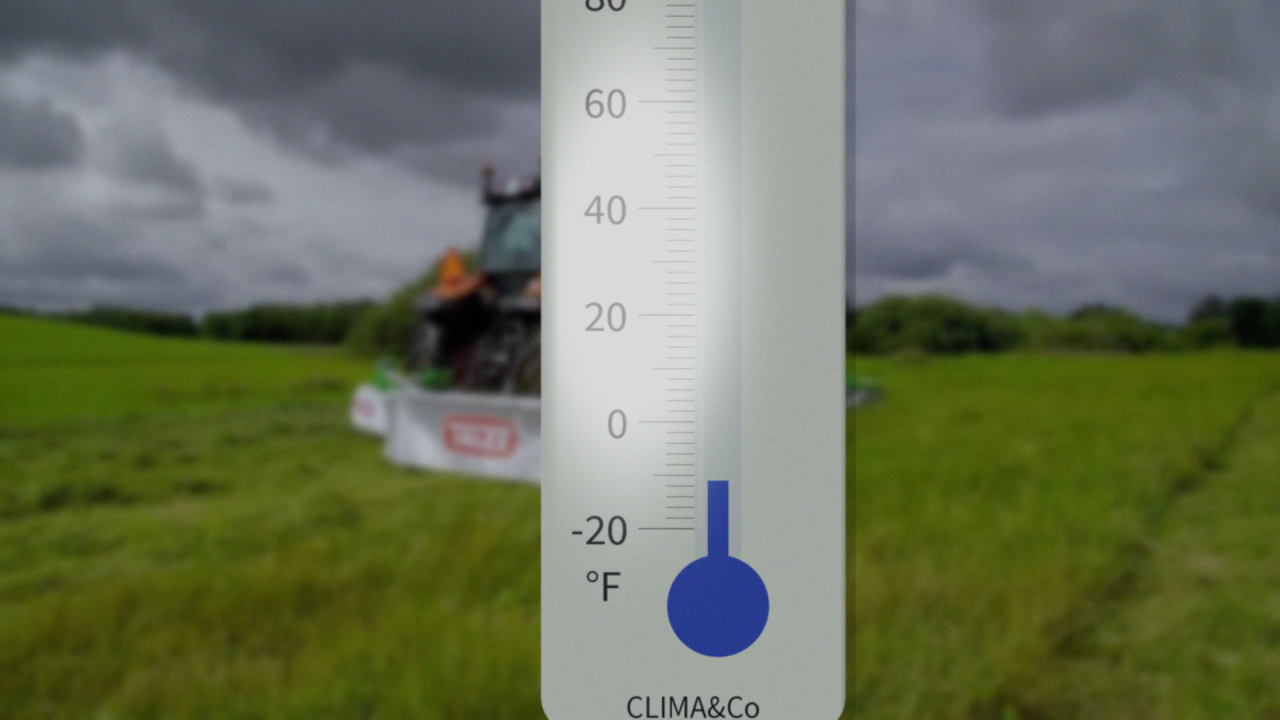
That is -11 °F
